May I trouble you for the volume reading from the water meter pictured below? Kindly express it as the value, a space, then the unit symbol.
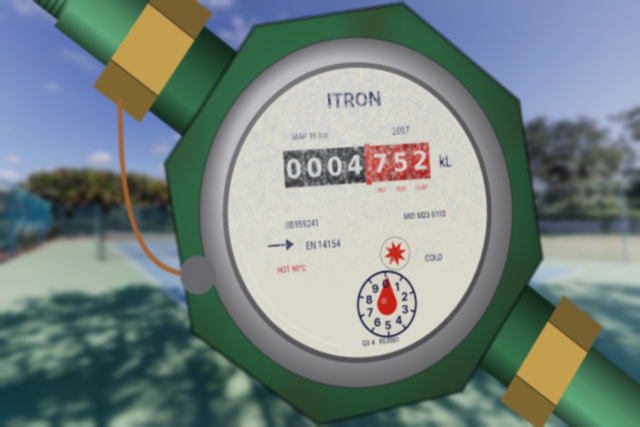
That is 4.7520 kL
